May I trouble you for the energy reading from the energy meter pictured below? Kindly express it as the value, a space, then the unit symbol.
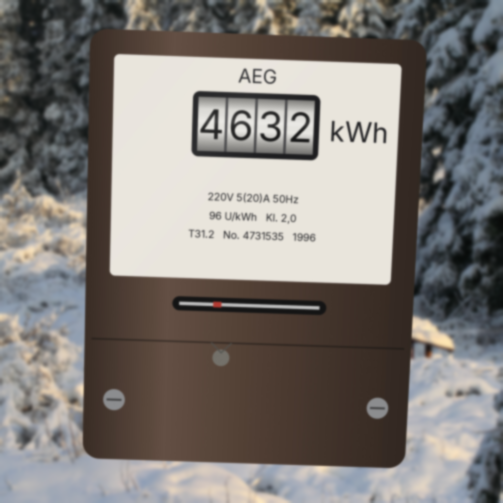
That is 4632 kWh
